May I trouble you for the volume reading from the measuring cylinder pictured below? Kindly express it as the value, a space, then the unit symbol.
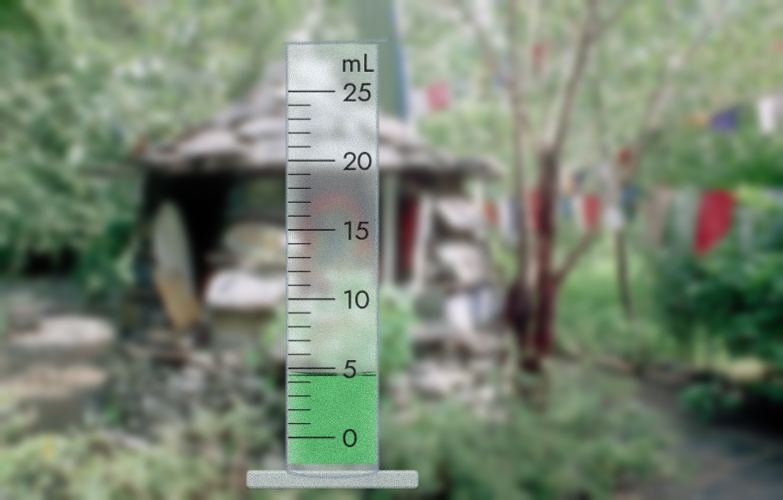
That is 4.5 mL
